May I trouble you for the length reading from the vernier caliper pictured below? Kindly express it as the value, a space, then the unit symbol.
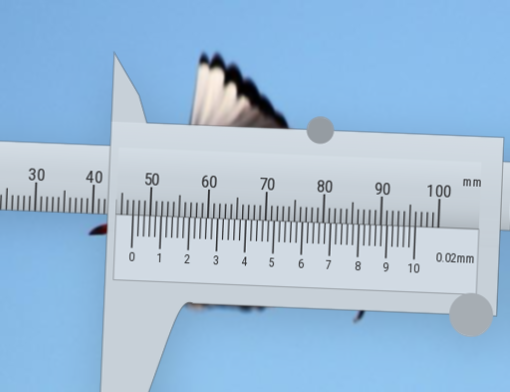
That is 47.0 mm
